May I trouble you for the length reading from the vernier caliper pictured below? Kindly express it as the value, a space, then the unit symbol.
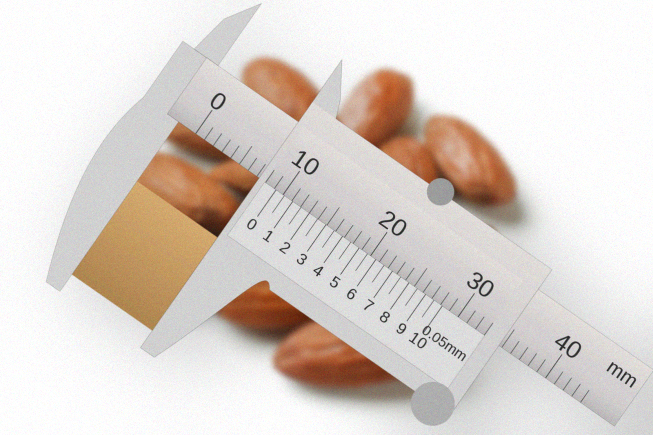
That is 9.2 mm
